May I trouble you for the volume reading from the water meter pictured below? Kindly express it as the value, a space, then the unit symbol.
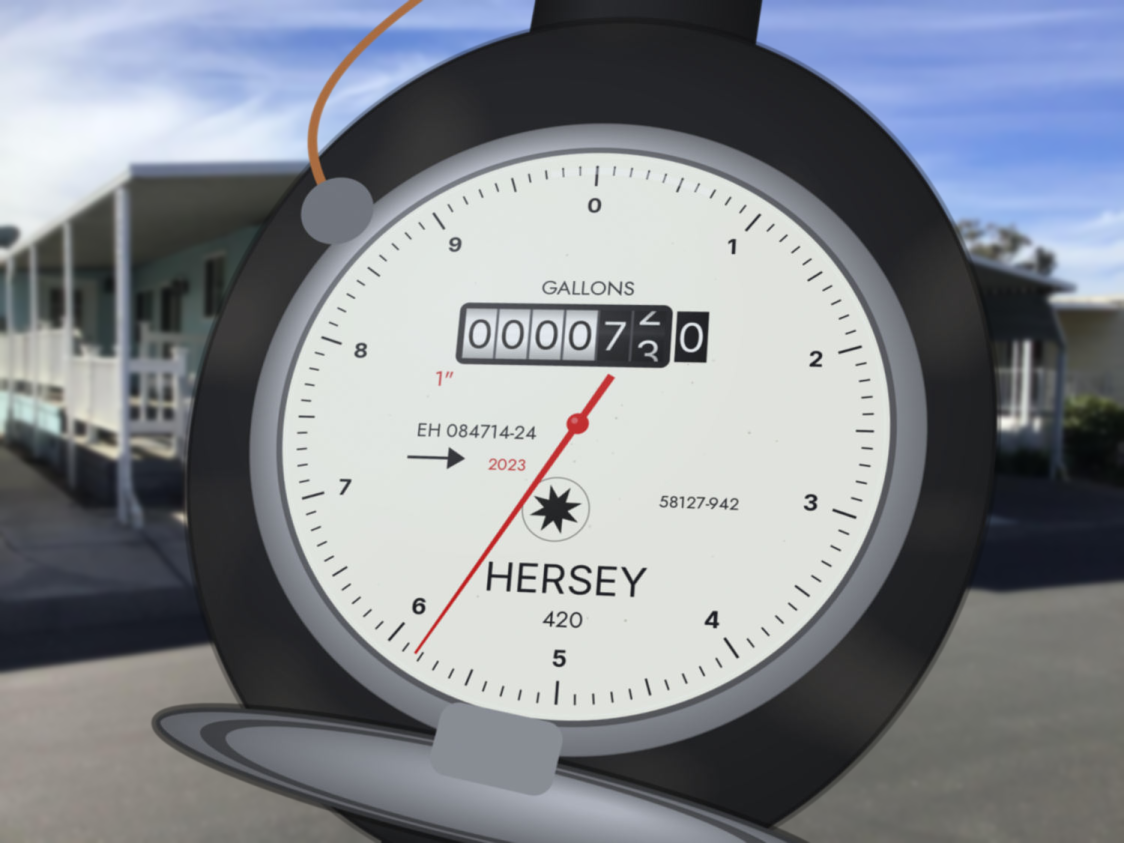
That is 725.8 gal
